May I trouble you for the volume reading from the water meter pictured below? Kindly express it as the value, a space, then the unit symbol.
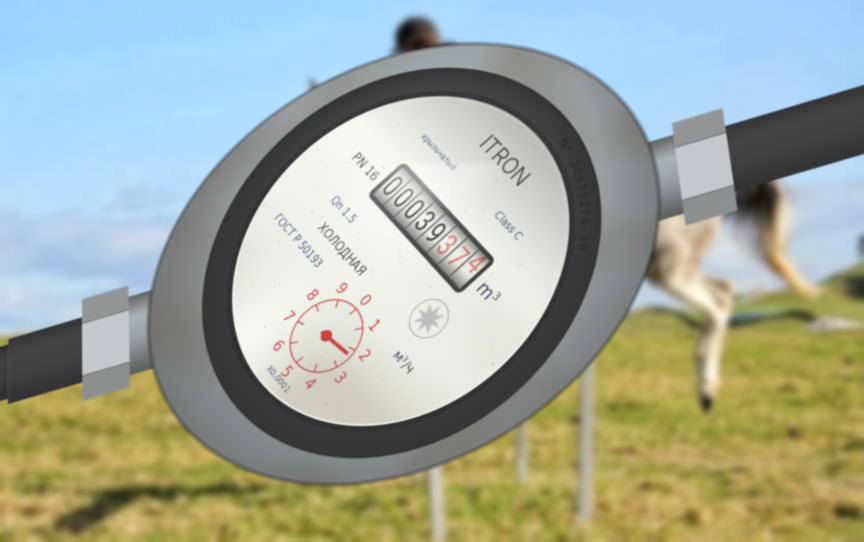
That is 39.3742 m³
